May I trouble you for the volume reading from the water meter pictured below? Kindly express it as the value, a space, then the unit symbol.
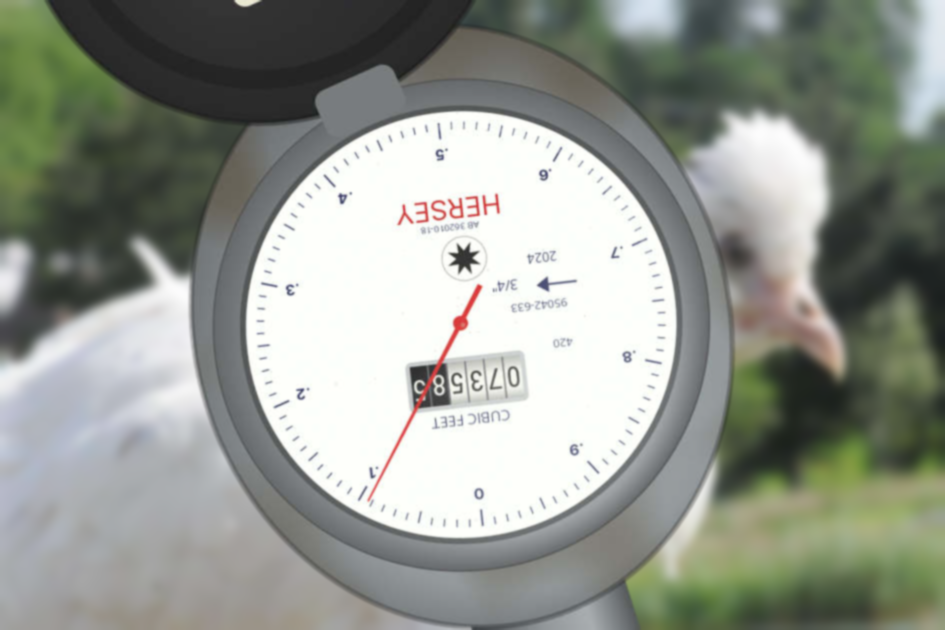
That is 73585.09 ft³
